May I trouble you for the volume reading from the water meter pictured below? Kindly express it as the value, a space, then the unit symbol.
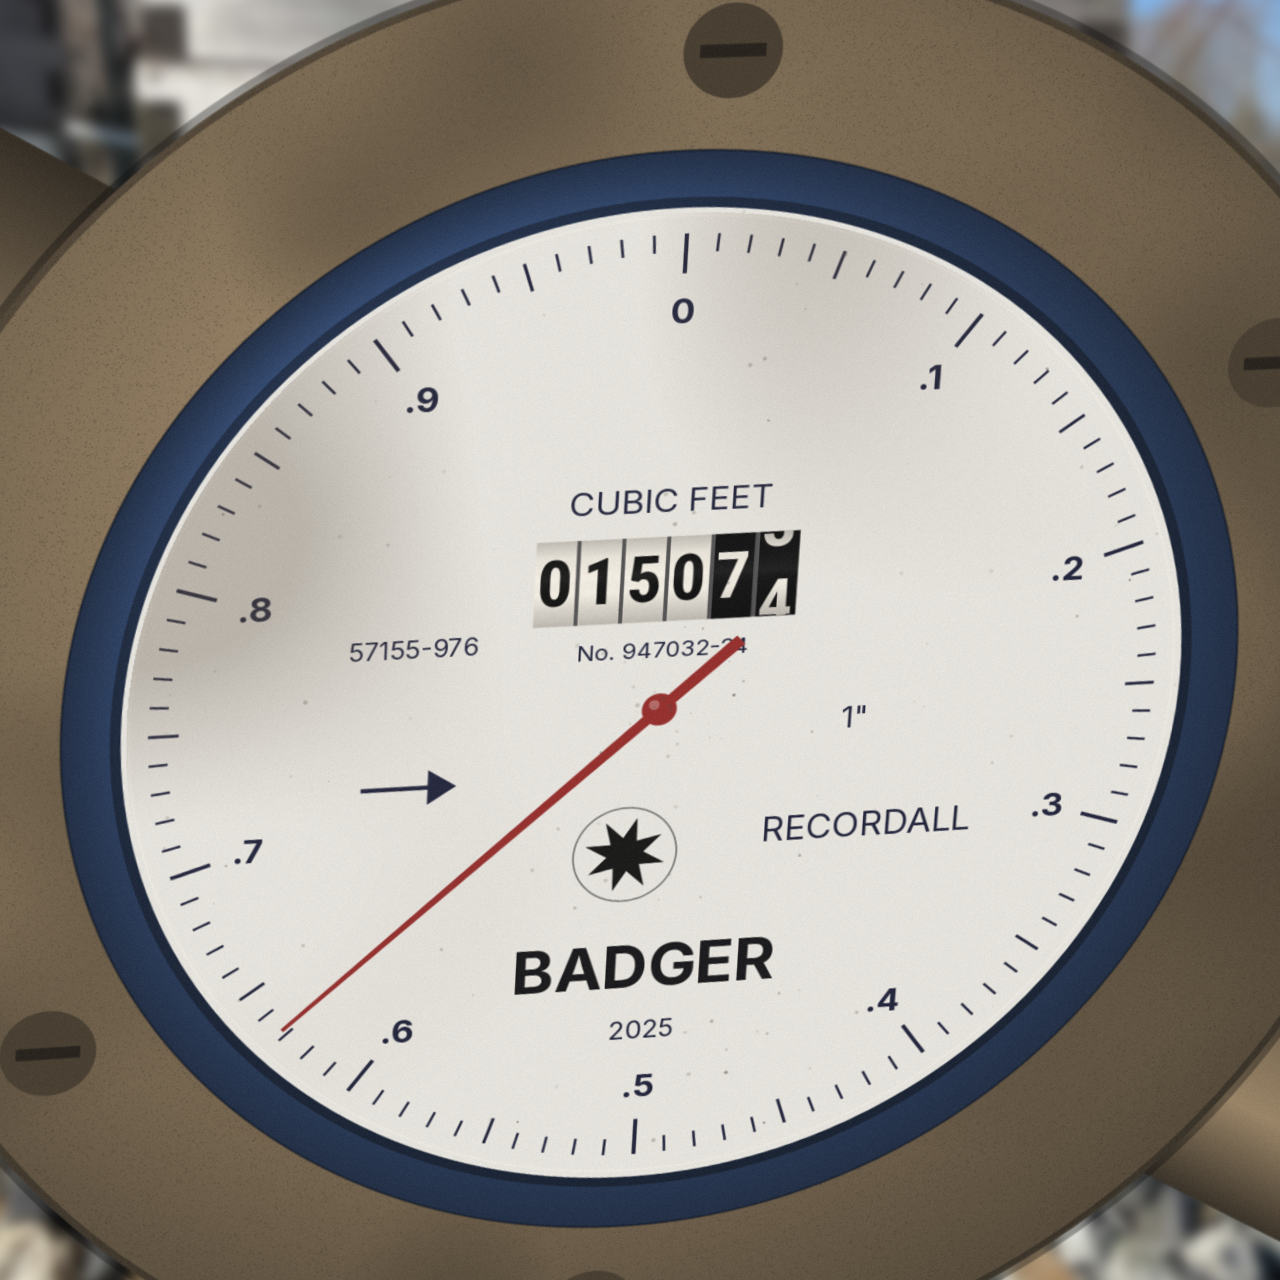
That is 15073.63 ft³
